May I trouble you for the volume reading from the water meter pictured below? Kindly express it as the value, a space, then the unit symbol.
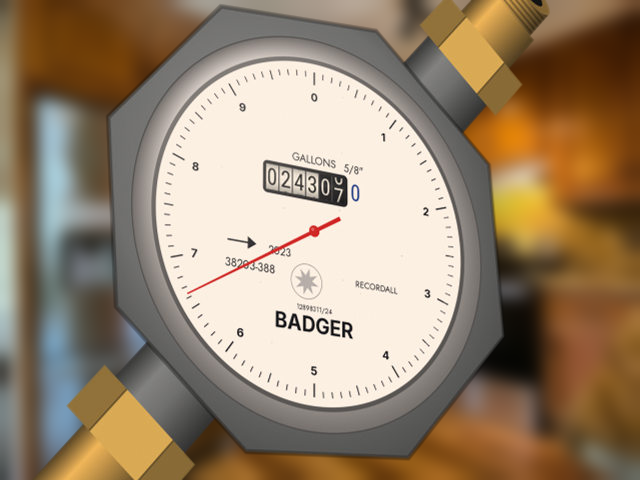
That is 243066.6 gal
